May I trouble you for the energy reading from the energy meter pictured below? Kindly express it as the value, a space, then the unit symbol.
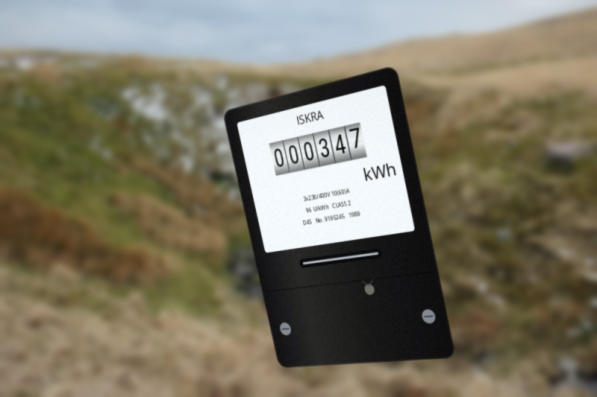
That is 347 kWh
